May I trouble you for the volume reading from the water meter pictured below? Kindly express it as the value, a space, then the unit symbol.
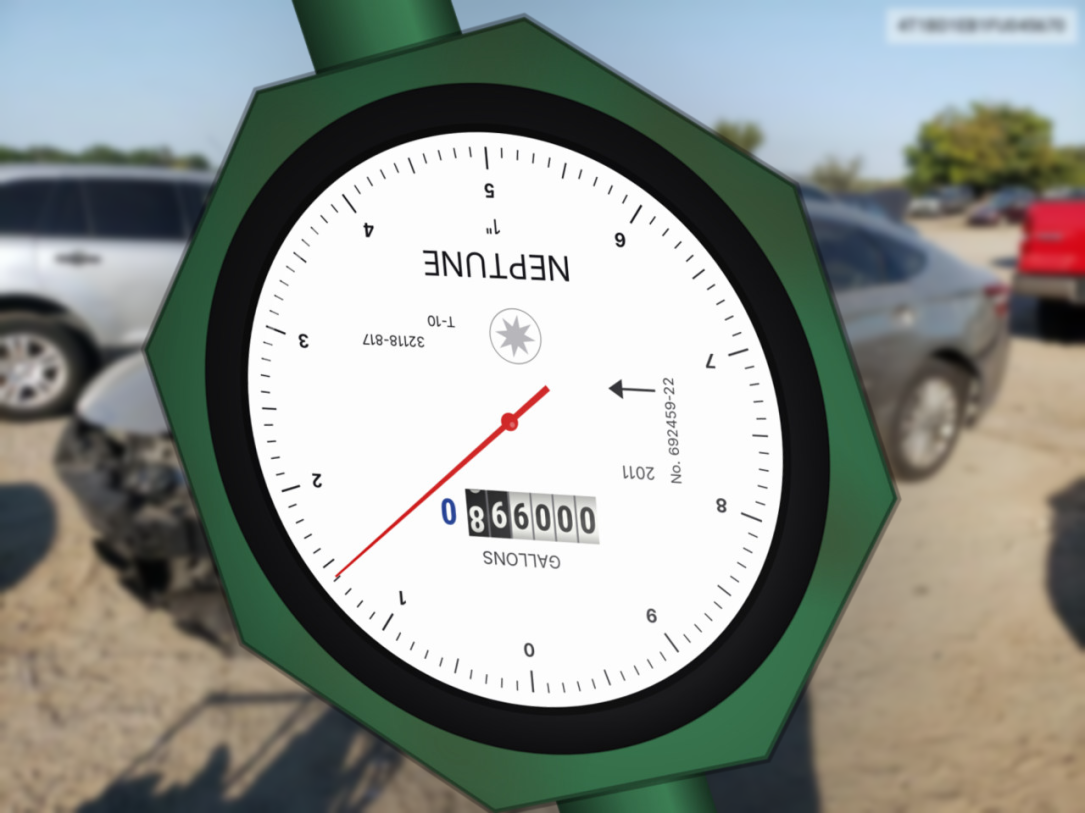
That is 9981.4 gal
